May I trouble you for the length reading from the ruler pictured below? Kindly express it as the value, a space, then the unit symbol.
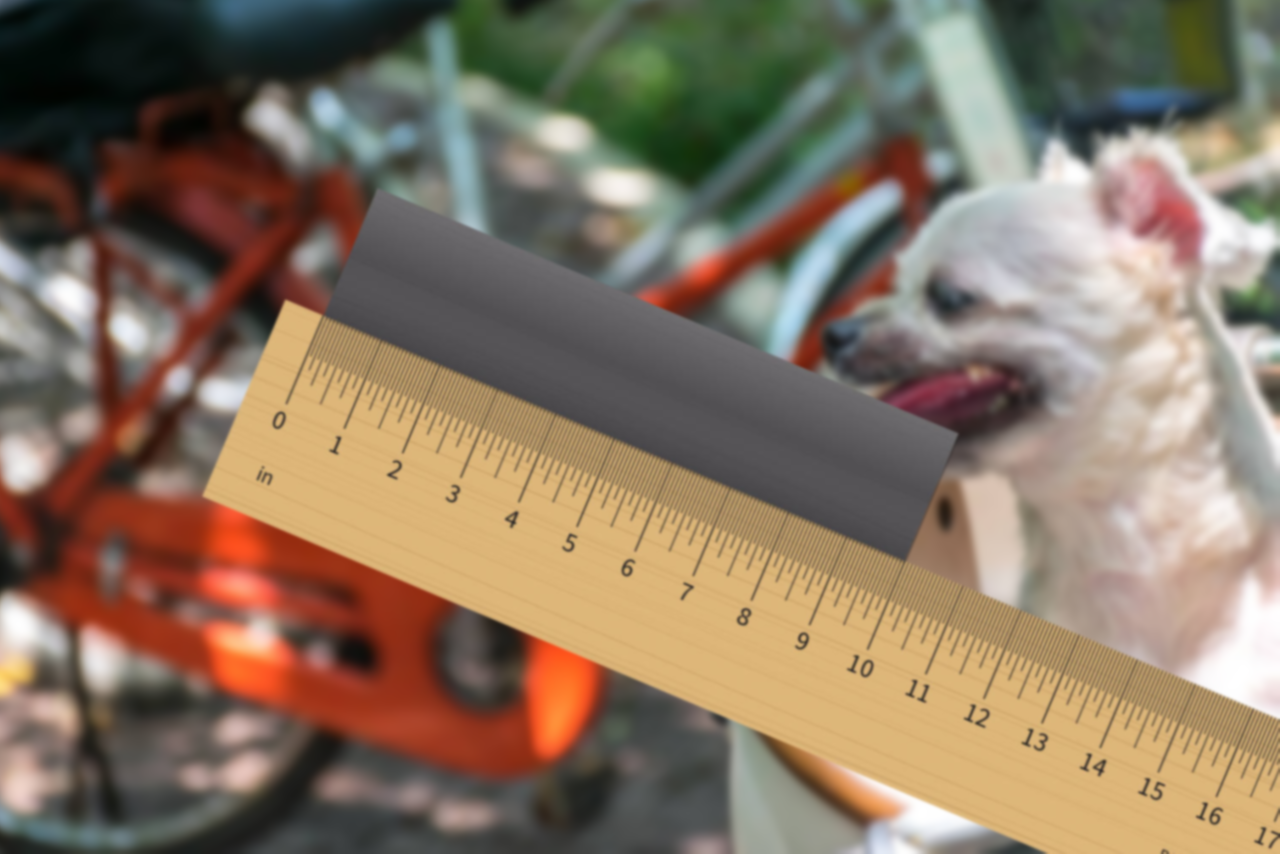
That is 10 in
